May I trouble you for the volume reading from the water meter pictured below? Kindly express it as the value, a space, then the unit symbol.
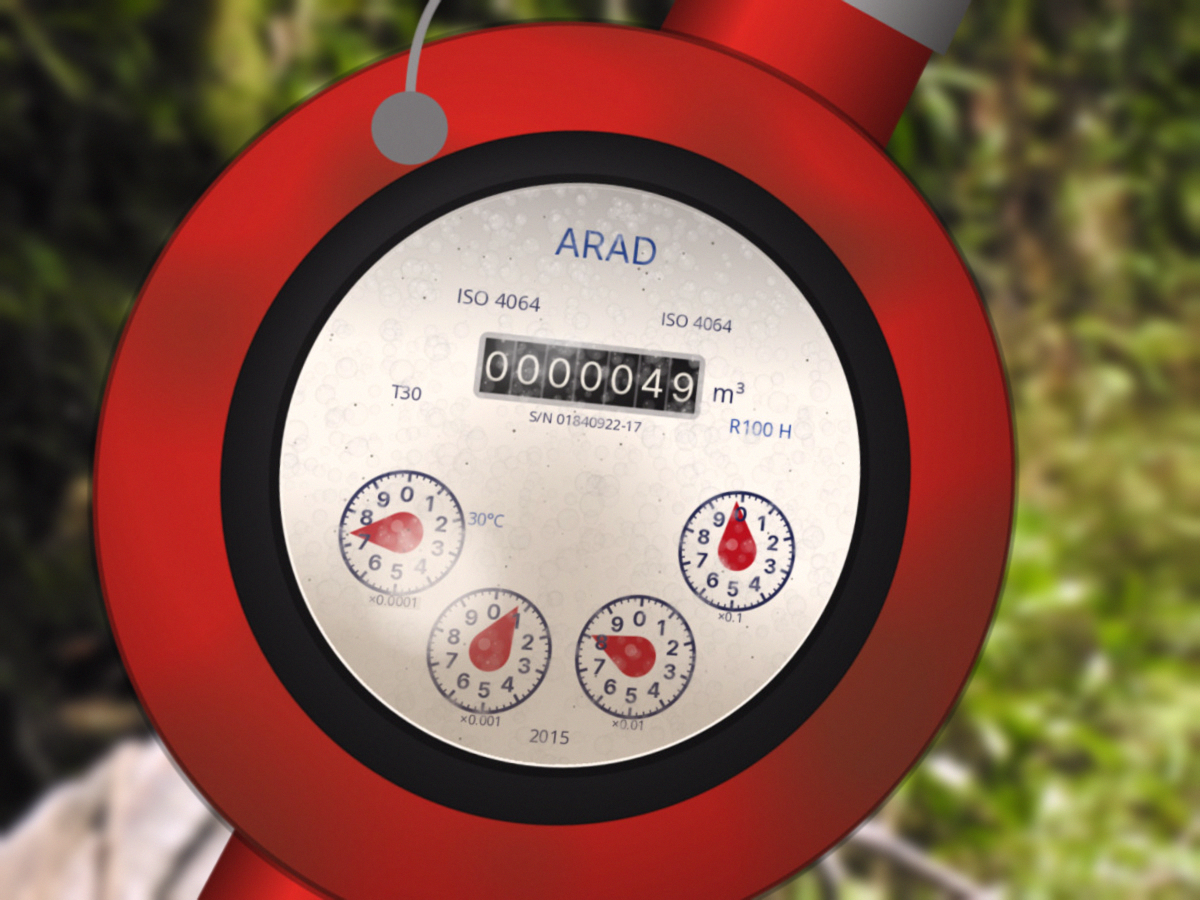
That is 48.9807 m³
